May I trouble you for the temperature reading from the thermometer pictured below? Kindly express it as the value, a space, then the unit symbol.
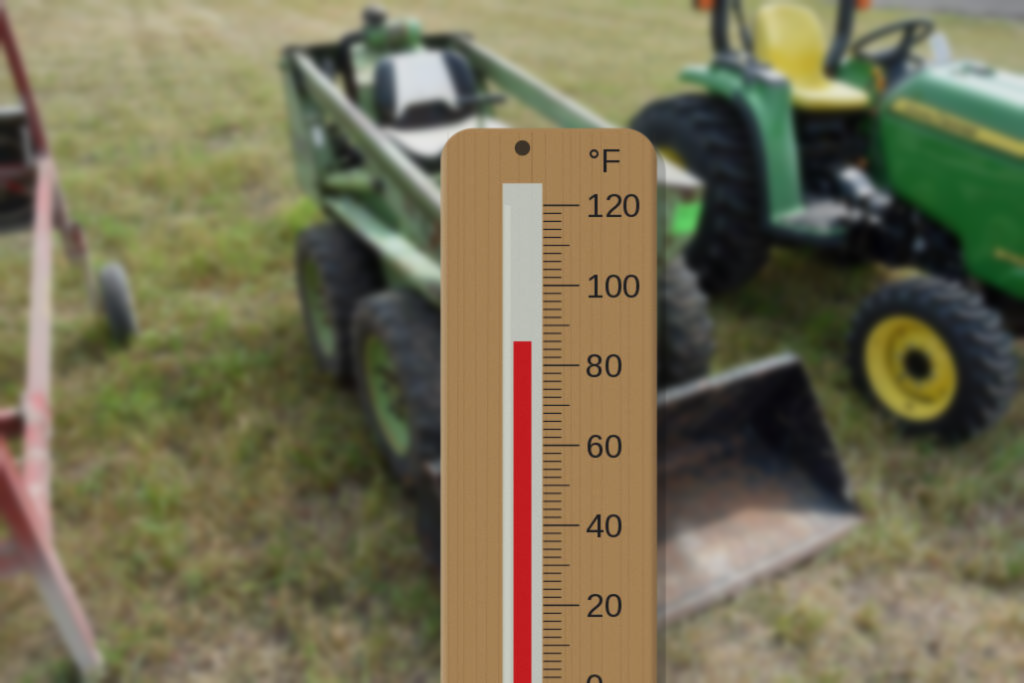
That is 86 °F
